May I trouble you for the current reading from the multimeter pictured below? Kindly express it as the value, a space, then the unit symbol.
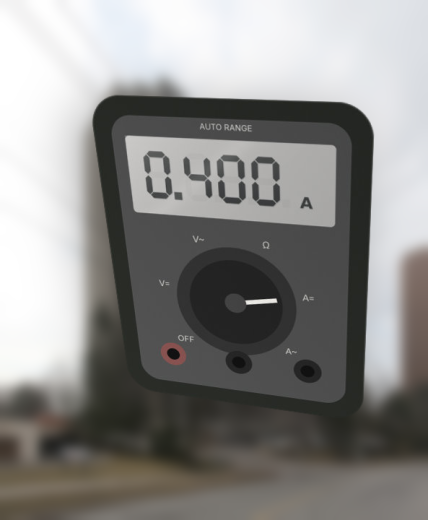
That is 0.400 A
